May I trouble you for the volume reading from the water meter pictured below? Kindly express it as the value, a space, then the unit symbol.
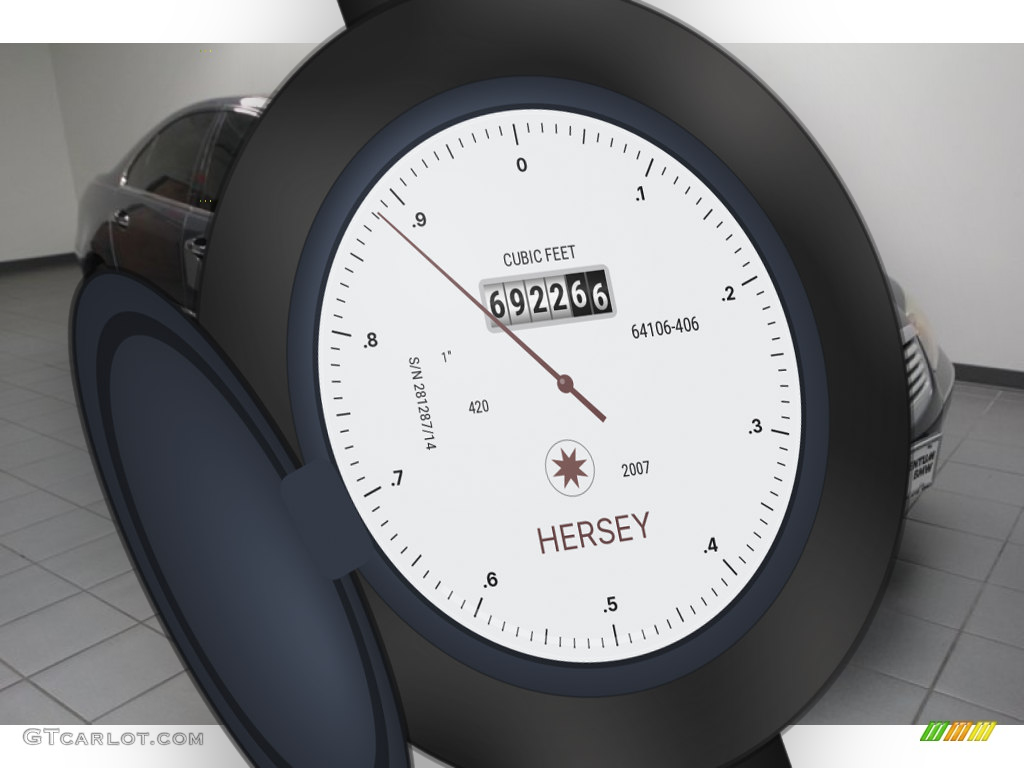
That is 692265.88 ft³
